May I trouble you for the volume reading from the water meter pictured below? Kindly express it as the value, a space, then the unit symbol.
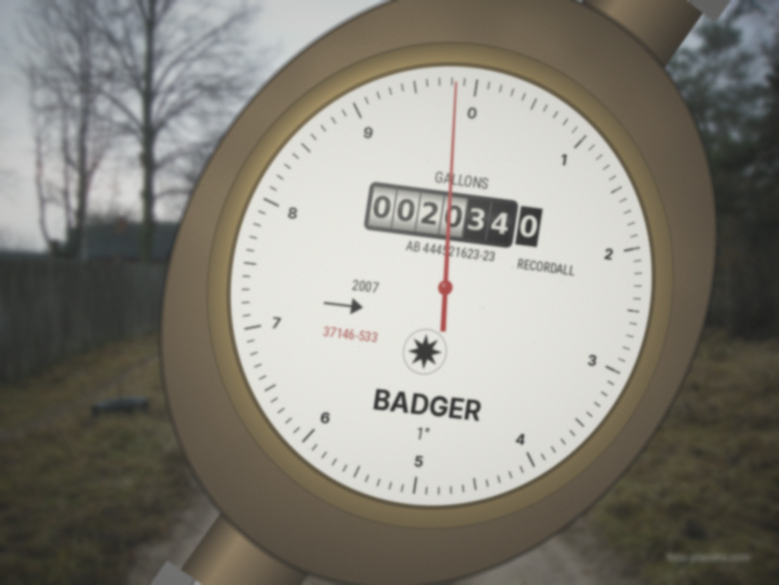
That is 20339.8 gal
